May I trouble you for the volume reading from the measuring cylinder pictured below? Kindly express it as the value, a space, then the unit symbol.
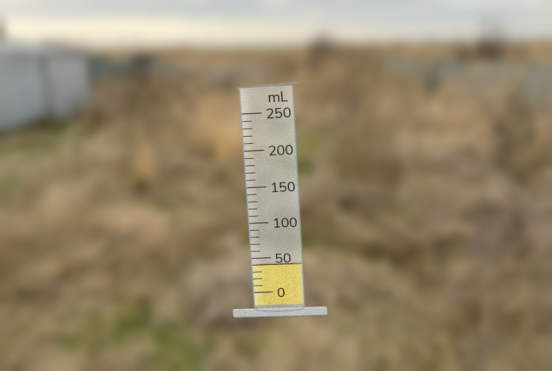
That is 40 mL
